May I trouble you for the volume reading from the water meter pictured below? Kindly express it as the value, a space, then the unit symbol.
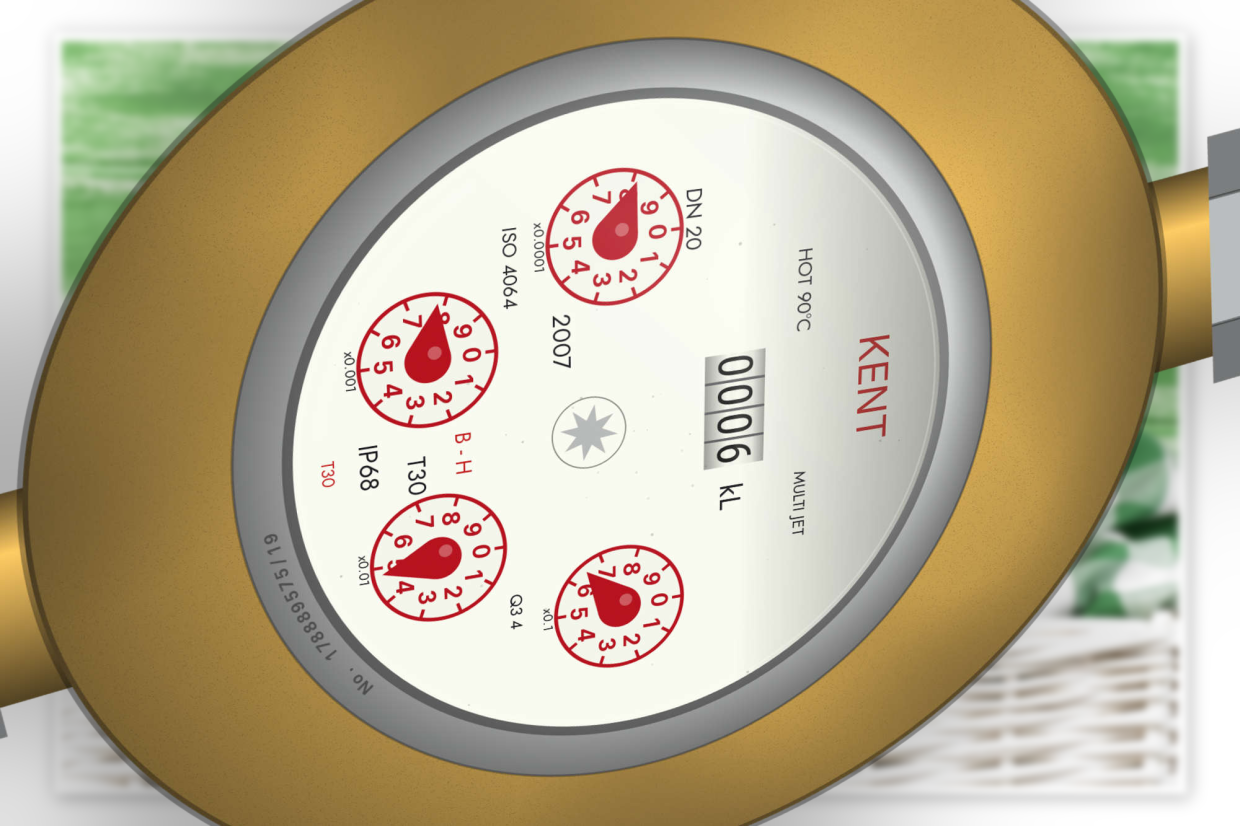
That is 6.6478 kL
